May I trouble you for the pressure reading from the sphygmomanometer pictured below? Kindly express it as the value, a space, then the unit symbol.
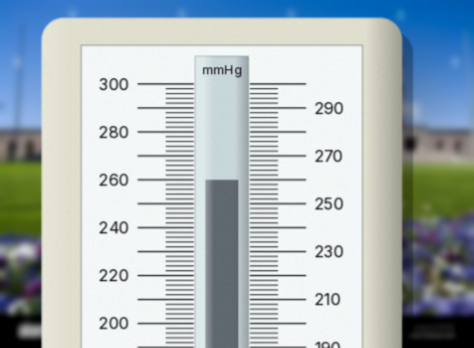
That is 260 mmHg
